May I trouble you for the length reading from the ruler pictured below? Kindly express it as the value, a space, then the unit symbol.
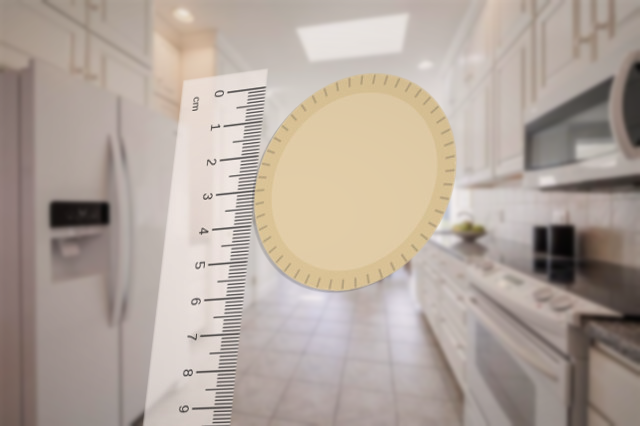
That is 6 cm
